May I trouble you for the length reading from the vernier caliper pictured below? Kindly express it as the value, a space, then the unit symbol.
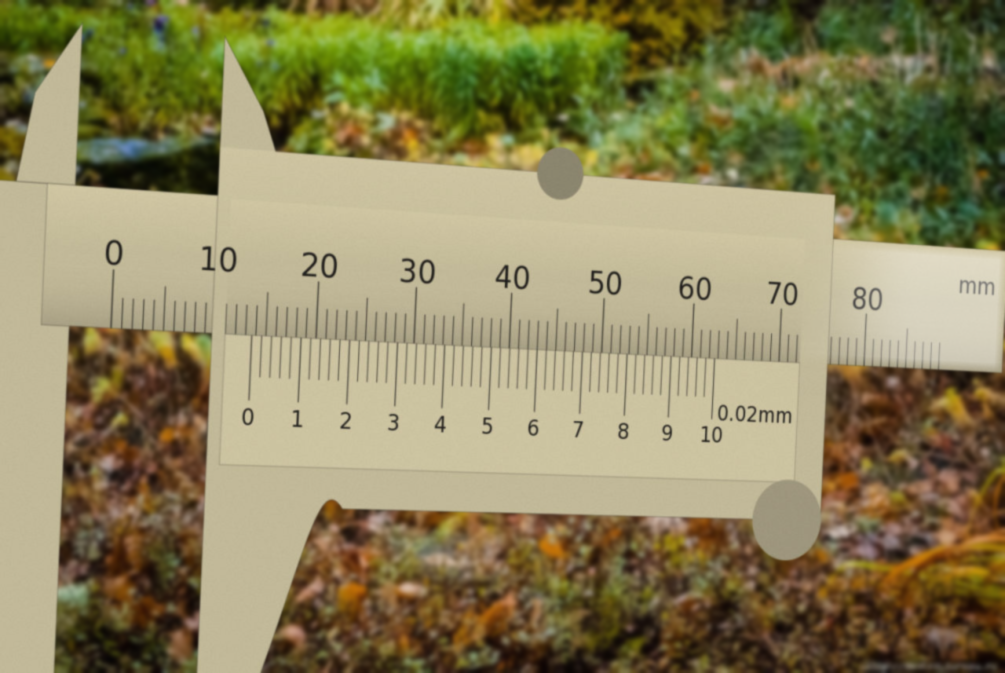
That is 13.6 mm
